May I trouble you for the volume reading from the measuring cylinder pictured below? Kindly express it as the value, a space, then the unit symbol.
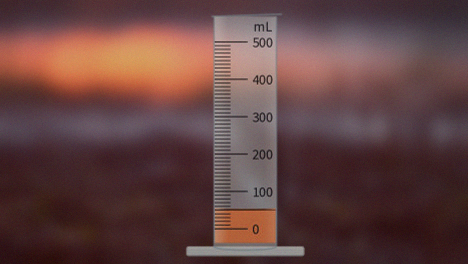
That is 50 mL
